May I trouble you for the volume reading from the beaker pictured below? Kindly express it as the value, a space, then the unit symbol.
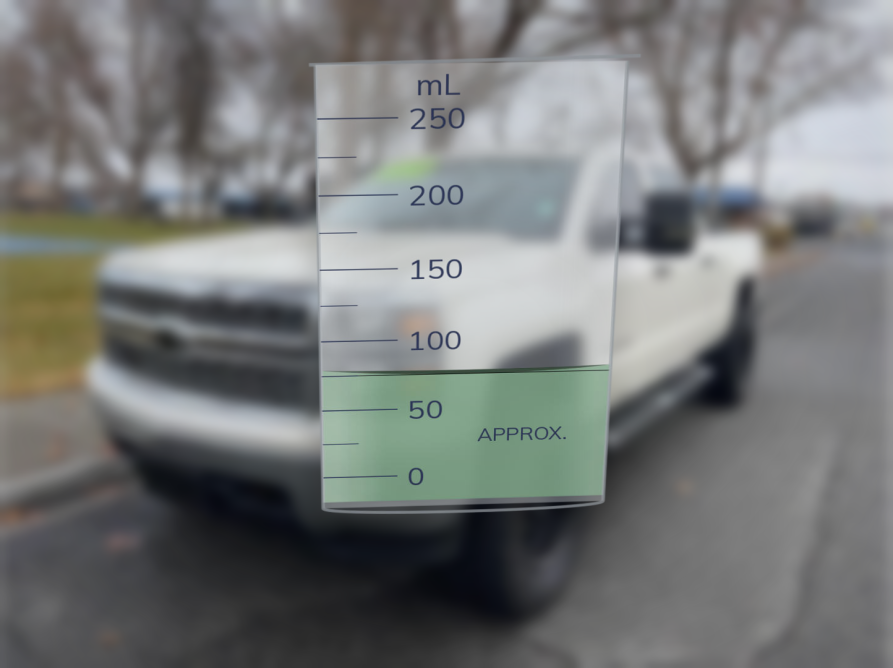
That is 75 mL
